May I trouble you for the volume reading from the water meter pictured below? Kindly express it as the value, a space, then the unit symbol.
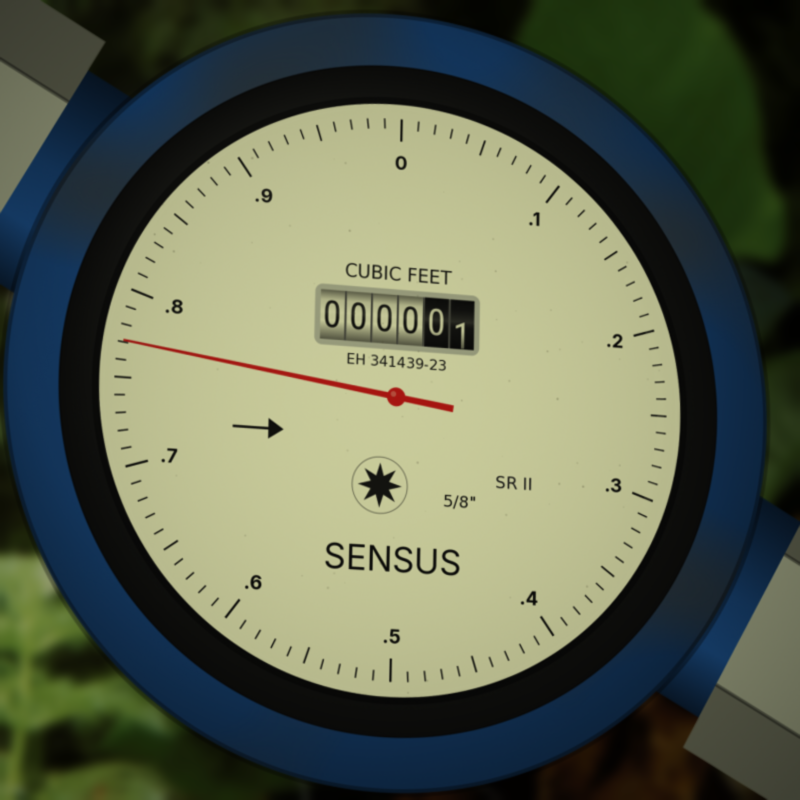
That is 0.77 ft³
